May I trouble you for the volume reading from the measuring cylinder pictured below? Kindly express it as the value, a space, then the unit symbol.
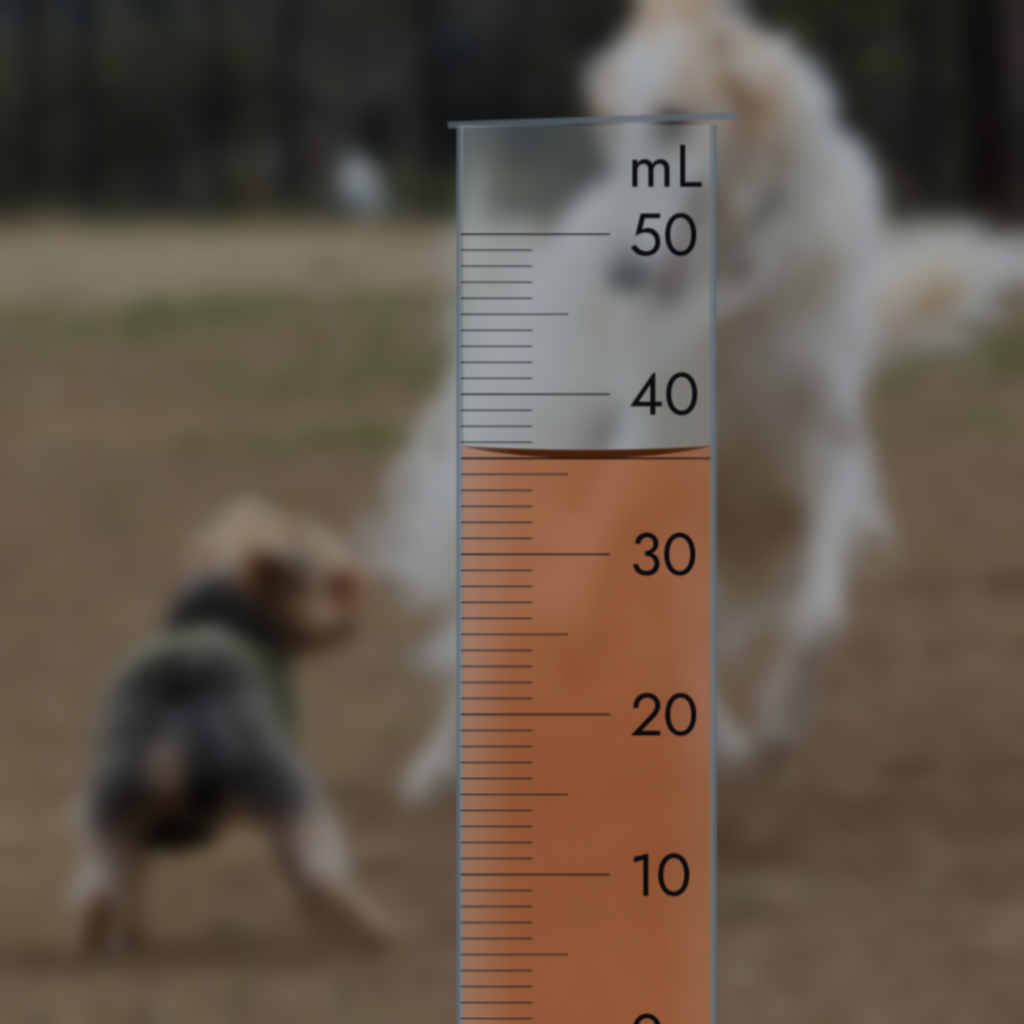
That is 36 mL
